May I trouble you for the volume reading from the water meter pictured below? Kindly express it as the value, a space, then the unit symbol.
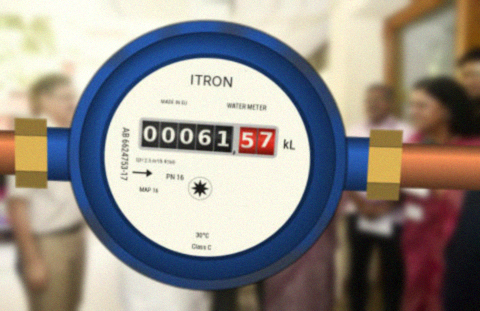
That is 61.57 kL
